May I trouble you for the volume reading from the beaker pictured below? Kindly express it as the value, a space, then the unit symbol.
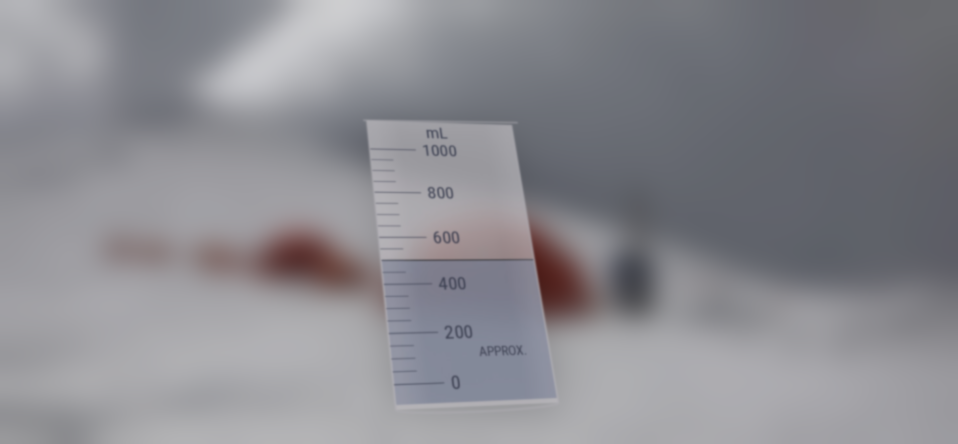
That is 500 mL
